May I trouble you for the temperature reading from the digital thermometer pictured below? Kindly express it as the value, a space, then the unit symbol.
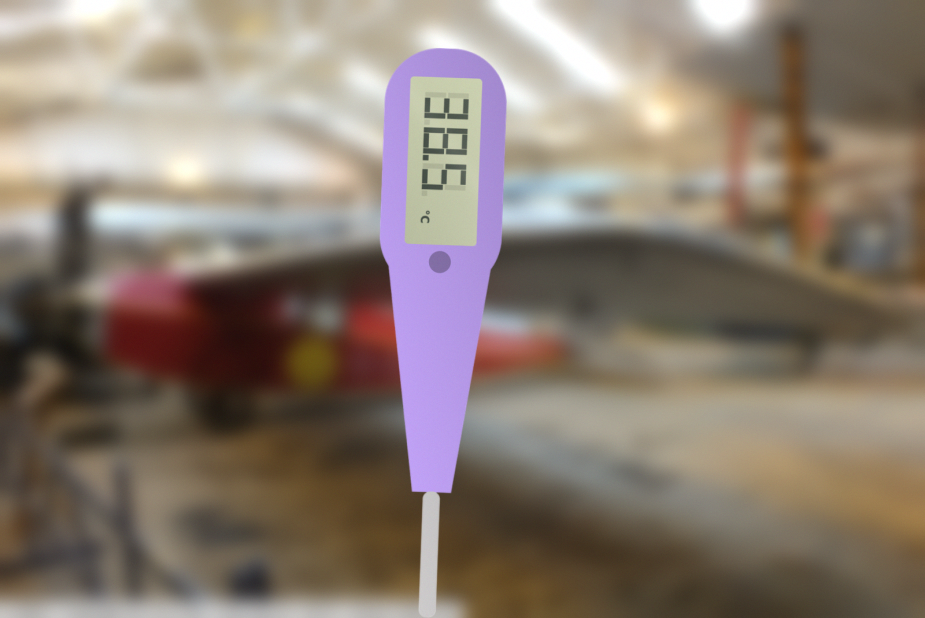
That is 38.5 °C
